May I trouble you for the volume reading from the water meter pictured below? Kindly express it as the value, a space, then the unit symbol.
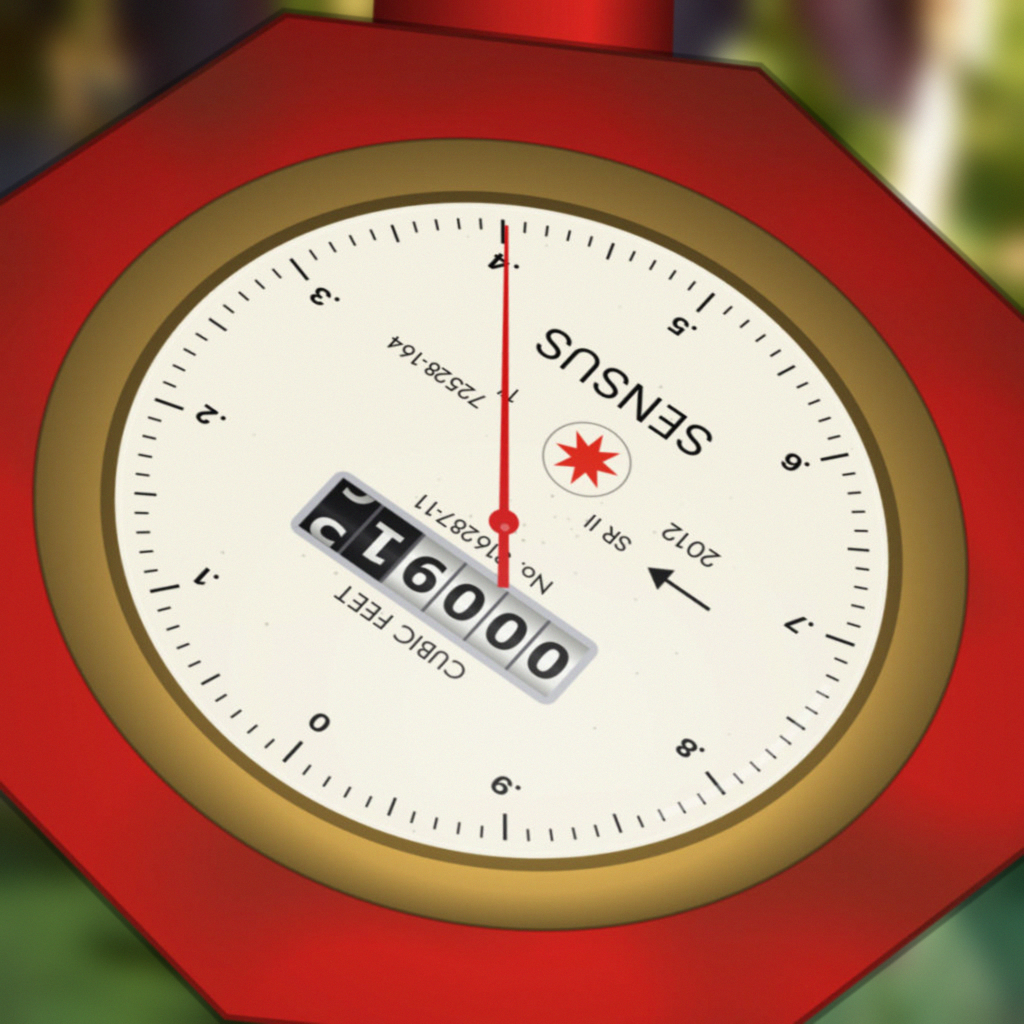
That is 915.40 ft³
